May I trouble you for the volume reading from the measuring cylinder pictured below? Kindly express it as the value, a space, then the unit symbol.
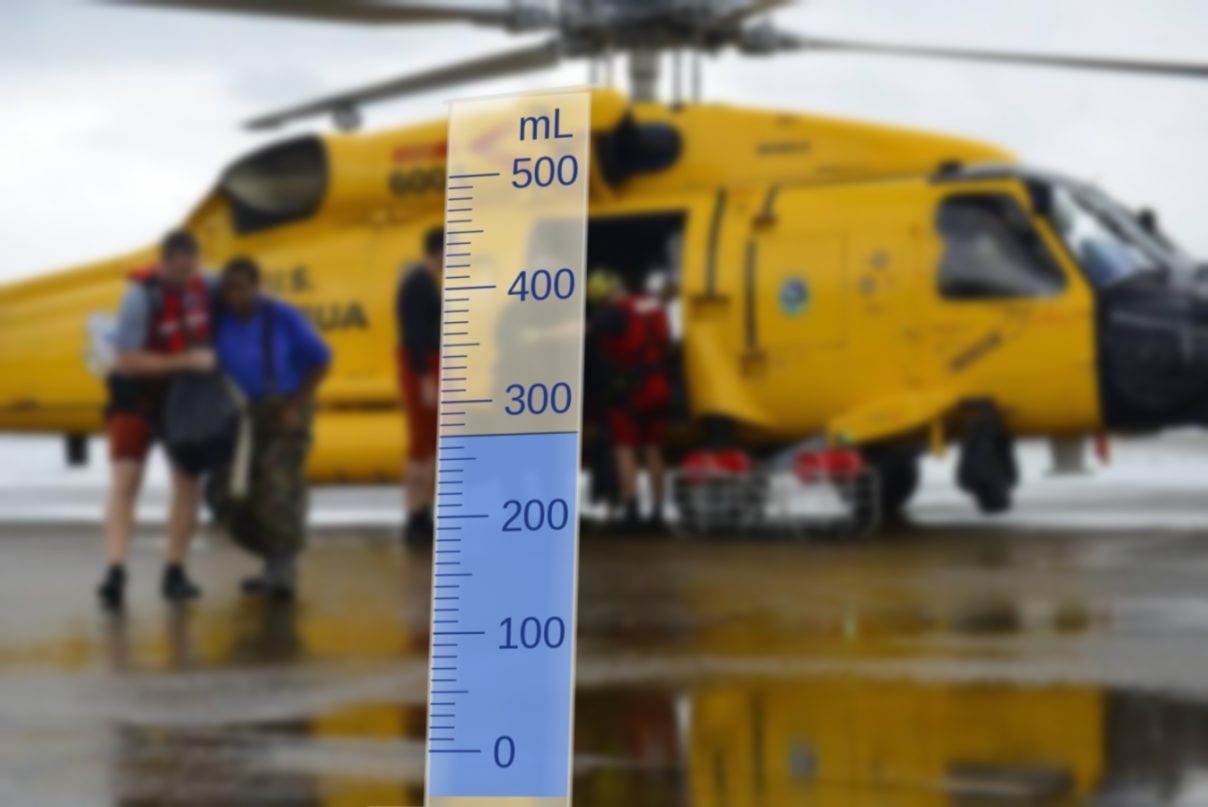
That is 270 mL
